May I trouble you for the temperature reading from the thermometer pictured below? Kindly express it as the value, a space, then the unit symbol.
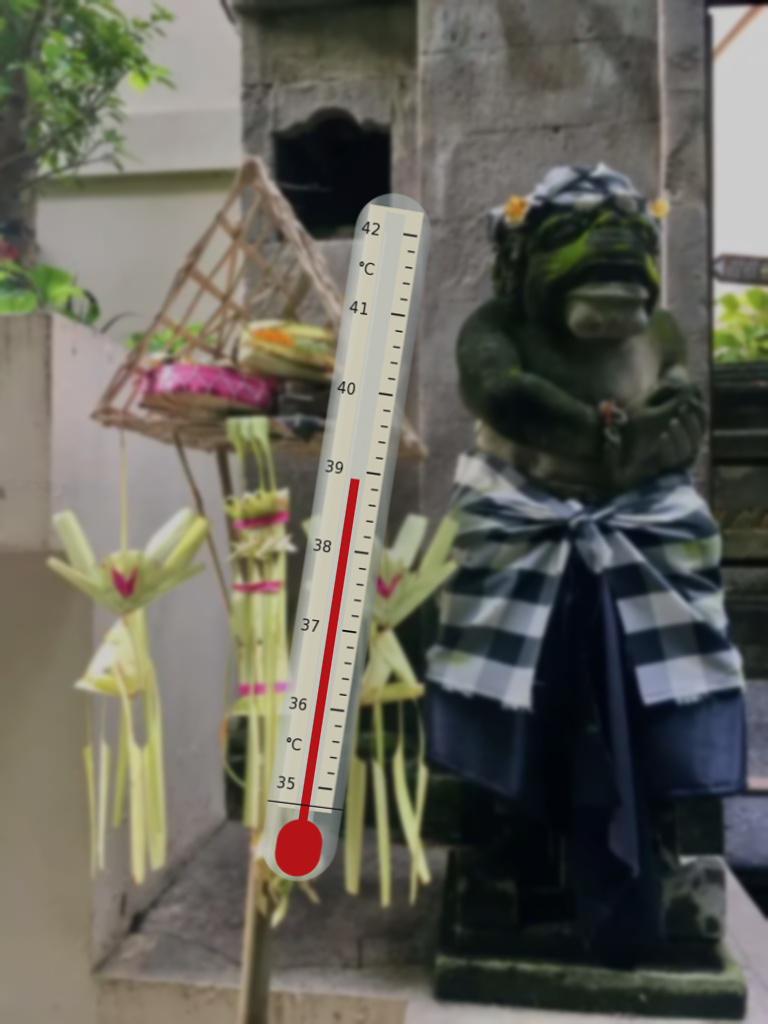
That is 38.9 °C
